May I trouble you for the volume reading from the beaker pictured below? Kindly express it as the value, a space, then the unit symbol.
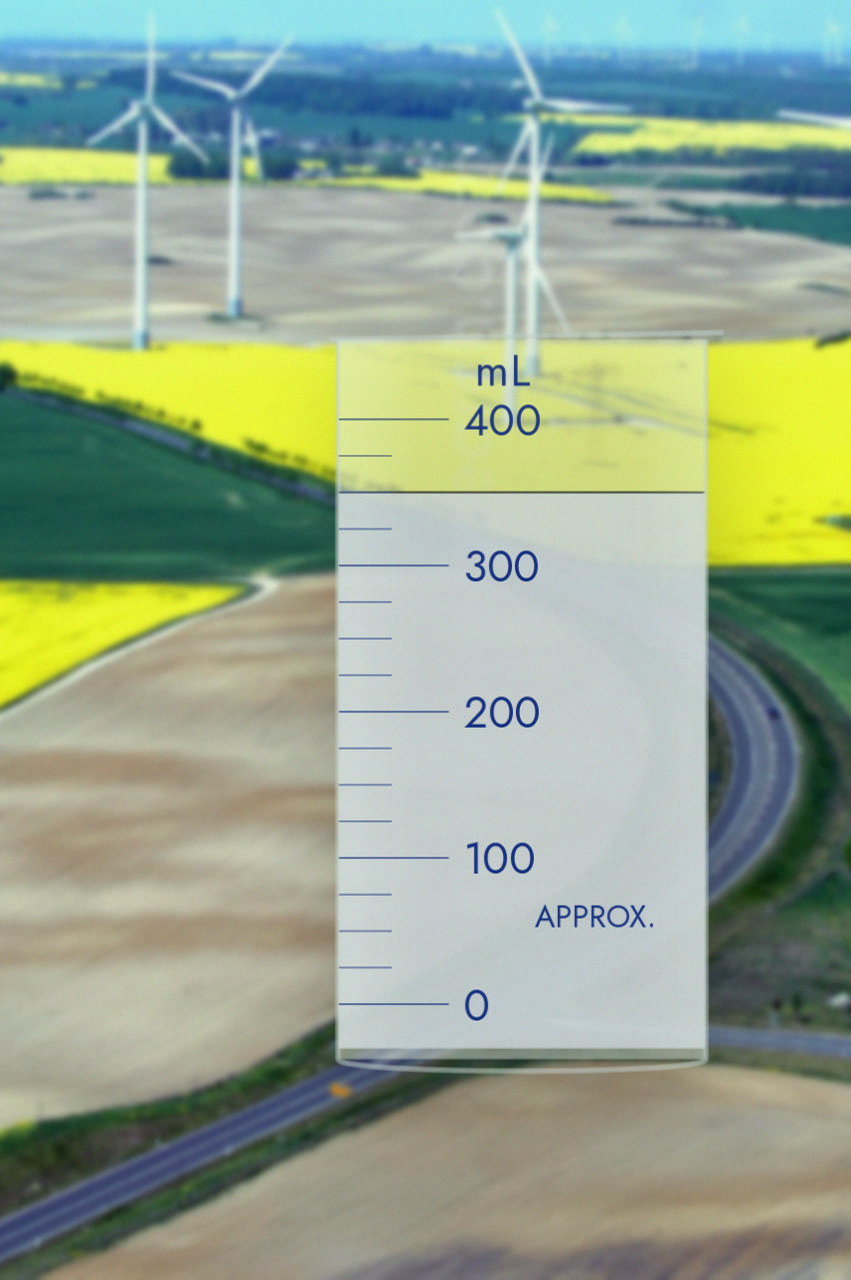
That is 350 mL
